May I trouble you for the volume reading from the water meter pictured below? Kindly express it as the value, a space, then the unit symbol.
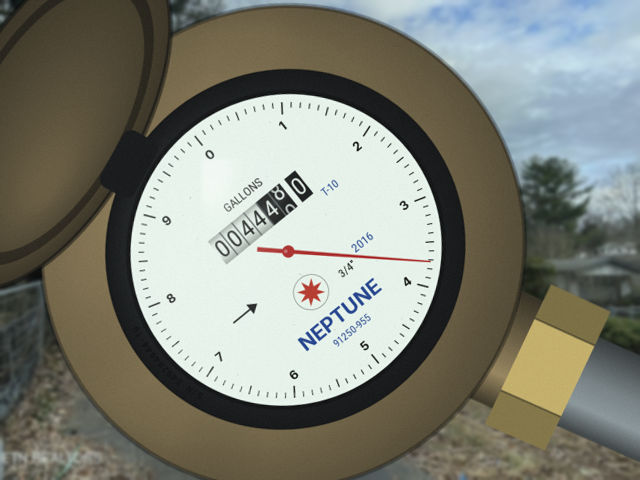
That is 44483.7 gal
